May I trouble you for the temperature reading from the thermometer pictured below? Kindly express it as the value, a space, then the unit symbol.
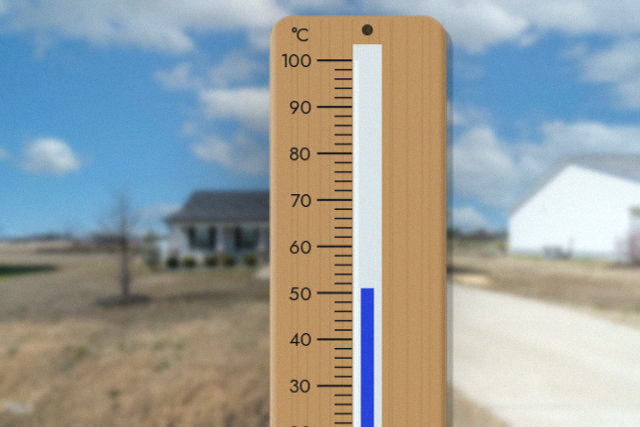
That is 51 °C
